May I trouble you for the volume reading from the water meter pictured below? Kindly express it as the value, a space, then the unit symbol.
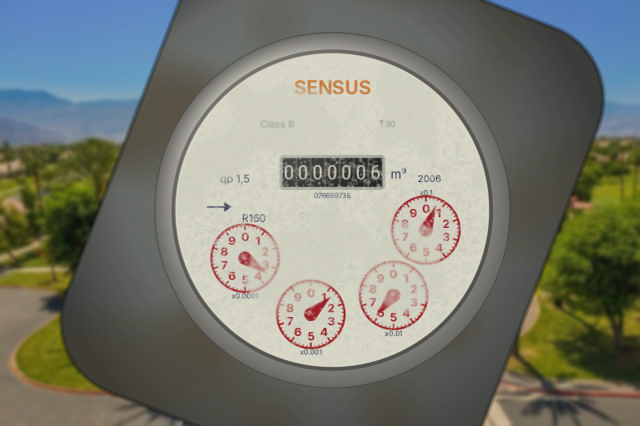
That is 6.0613 m³
